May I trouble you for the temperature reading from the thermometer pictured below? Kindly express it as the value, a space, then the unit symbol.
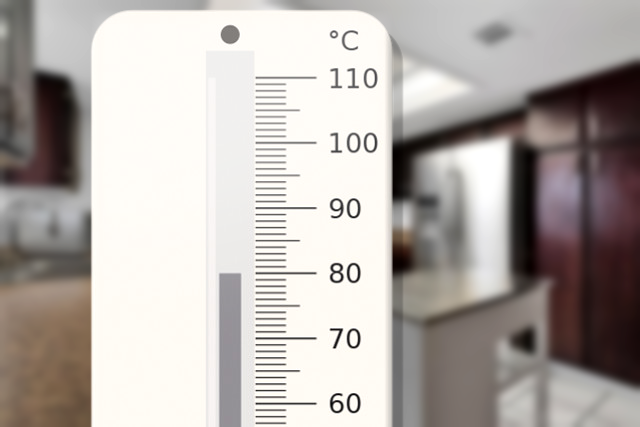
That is 80 °C
